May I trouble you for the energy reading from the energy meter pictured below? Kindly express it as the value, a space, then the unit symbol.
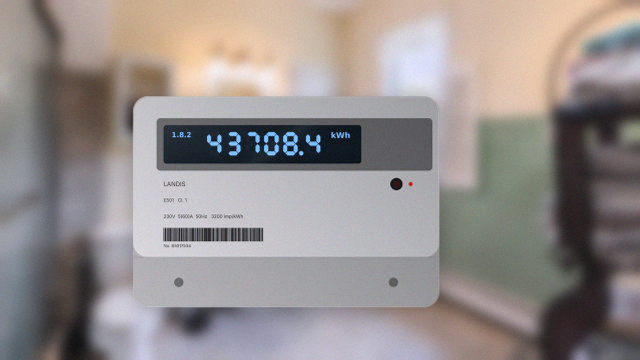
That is 43708.4 kWh
